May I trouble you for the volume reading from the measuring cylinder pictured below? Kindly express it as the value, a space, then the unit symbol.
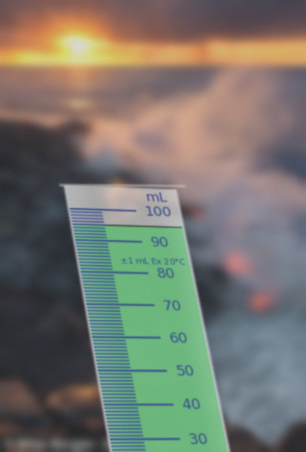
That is 95 mL
